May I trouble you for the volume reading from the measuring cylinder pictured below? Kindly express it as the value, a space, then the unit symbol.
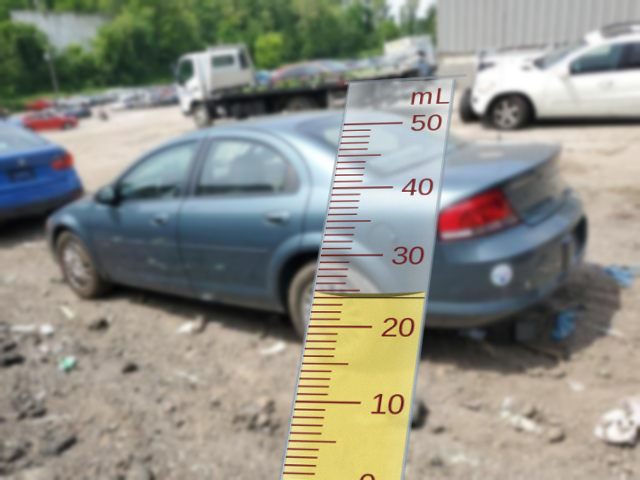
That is 24 mL
